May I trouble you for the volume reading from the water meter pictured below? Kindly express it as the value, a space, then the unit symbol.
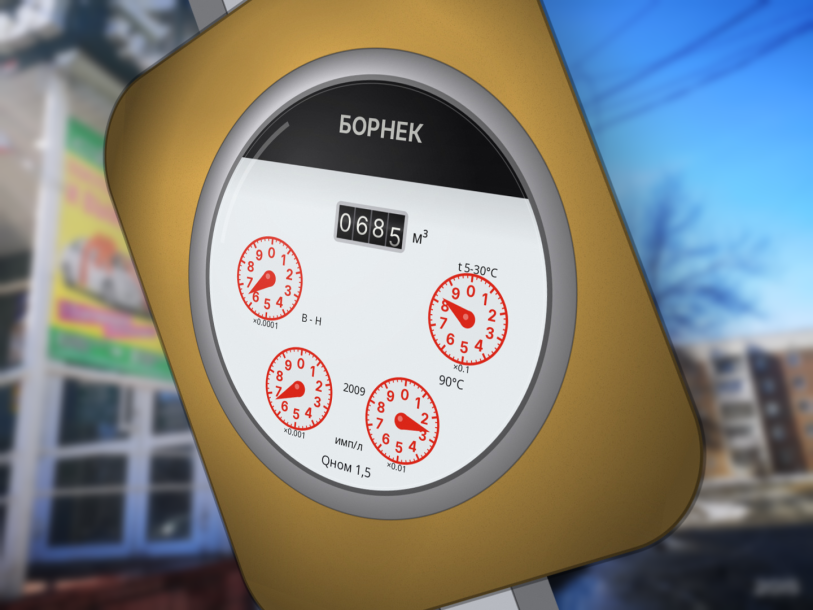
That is 684.8266 m³
